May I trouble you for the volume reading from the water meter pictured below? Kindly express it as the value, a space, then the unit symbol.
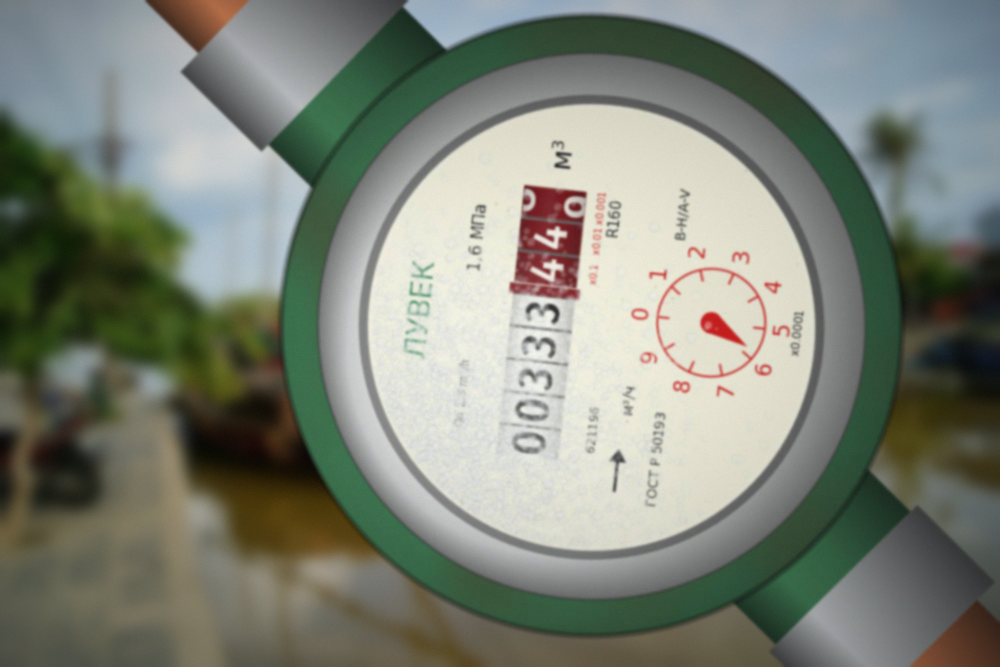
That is 333.4485 m³
